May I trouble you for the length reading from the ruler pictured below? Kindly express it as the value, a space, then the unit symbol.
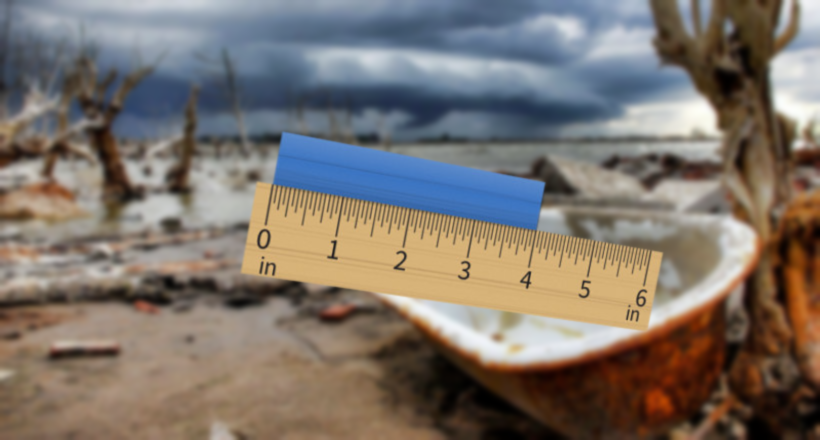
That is 4 in
